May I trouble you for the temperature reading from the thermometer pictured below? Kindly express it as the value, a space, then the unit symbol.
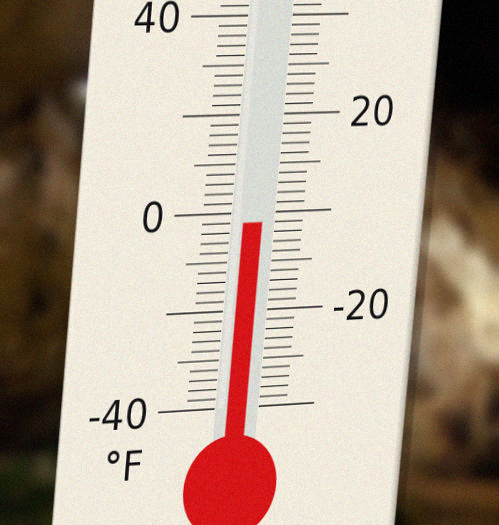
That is -2 °F
